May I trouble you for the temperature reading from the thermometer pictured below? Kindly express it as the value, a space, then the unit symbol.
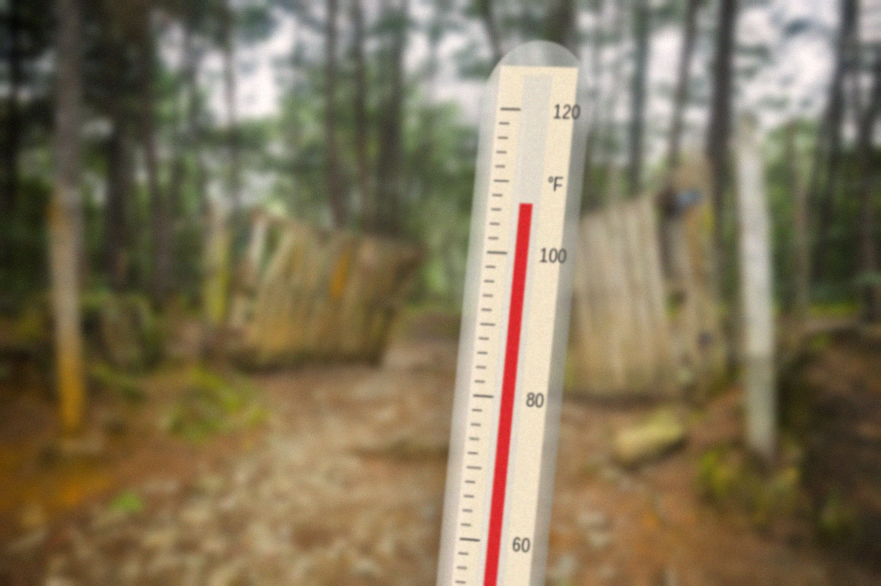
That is 107 °F
